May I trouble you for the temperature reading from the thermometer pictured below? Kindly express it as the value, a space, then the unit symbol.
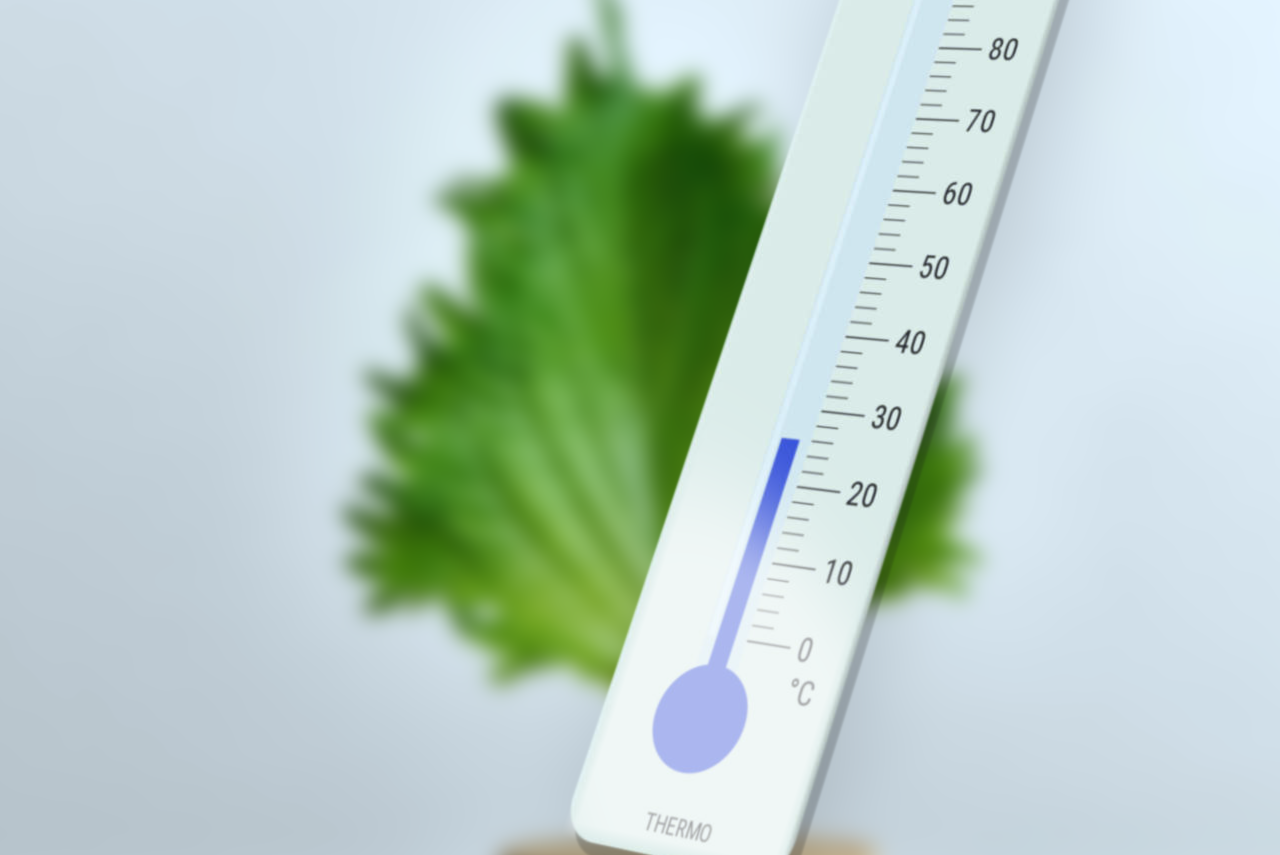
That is 26 °C
